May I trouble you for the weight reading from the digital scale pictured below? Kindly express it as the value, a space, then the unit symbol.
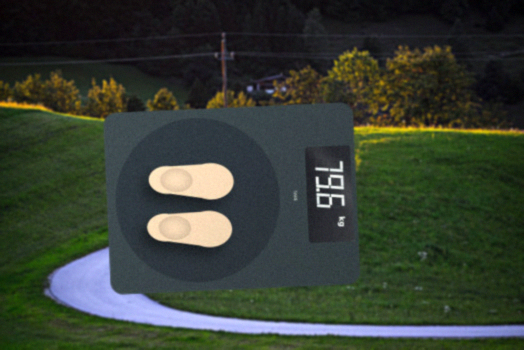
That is 79.6 kg
